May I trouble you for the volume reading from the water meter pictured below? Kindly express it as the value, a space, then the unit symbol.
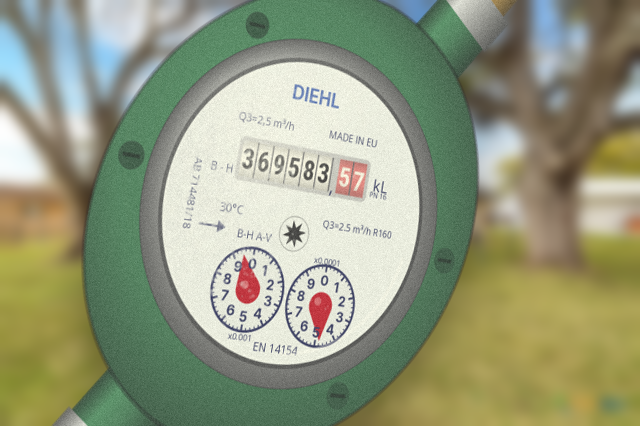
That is 369583.5694 kL
